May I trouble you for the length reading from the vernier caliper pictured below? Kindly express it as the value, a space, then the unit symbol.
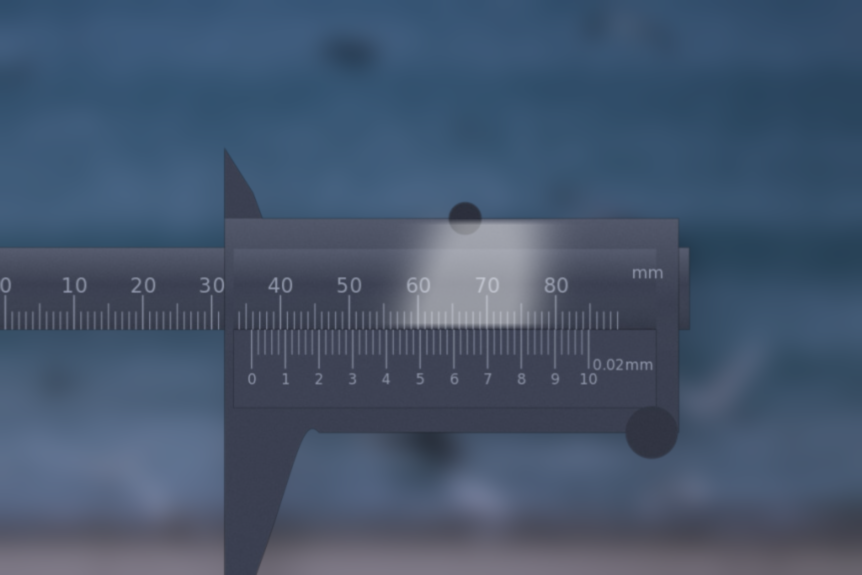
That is 35.8 mm
